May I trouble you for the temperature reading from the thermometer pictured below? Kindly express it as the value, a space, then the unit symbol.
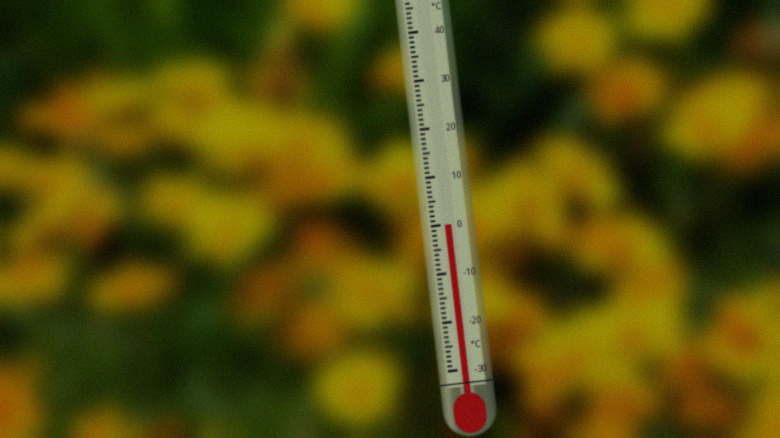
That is 0 °C
